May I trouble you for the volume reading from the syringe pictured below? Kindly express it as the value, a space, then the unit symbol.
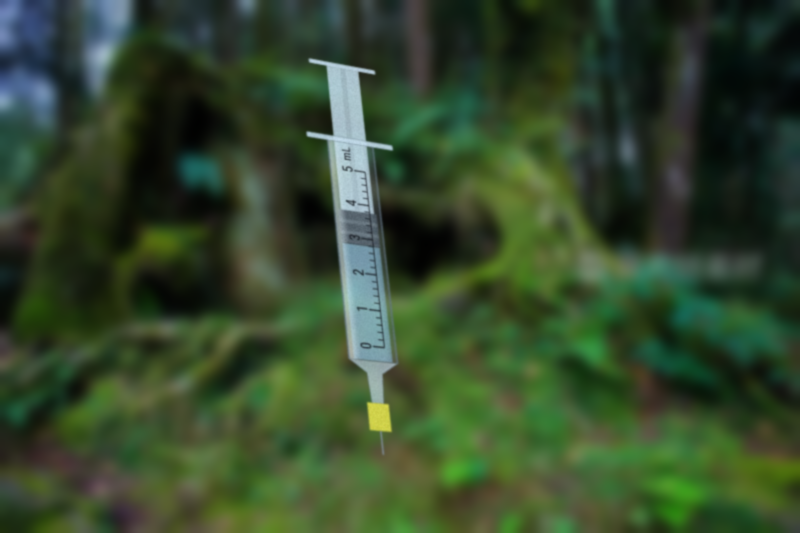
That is 2.8 mL
